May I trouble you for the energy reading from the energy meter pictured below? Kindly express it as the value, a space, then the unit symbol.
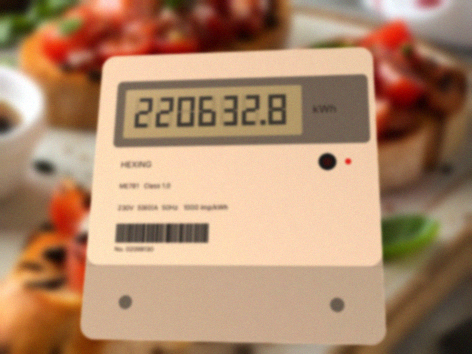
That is 220632.8 kWh
